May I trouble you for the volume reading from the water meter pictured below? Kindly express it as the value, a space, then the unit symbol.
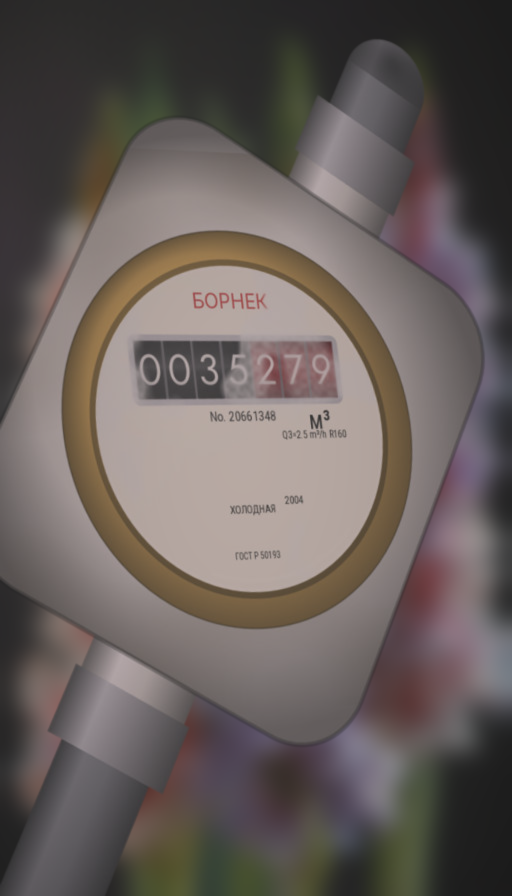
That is 35.279 m³
